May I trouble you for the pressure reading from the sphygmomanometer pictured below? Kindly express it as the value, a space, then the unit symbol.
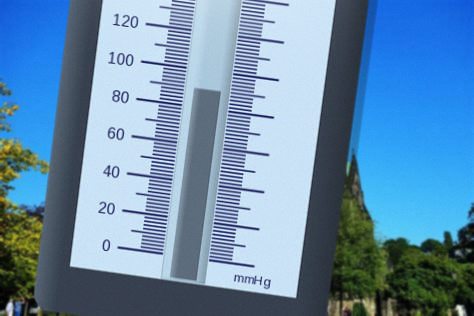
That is 90 mmHg
